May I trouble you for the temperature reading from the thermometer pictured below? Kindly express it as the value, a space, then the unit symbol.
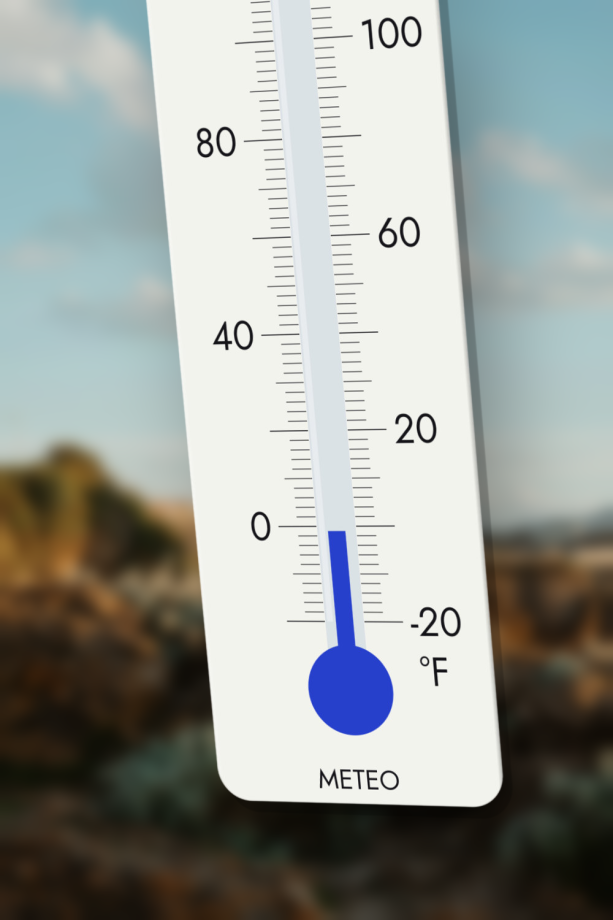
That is -1 °F
